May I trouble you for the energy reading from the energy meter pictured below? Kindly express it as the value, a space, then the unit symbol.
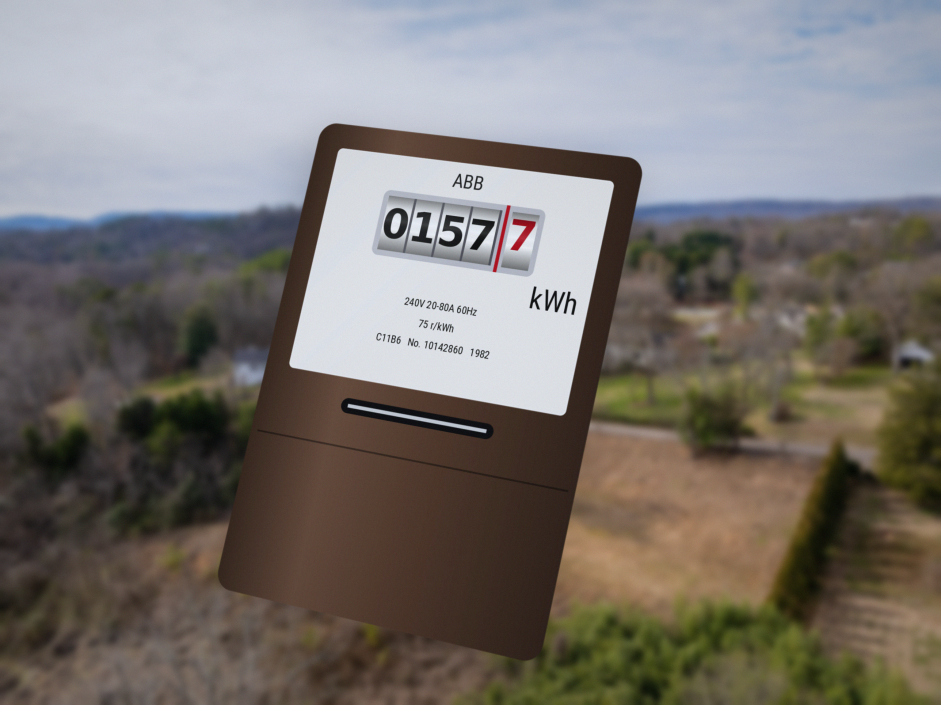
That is 157.7 kWh
